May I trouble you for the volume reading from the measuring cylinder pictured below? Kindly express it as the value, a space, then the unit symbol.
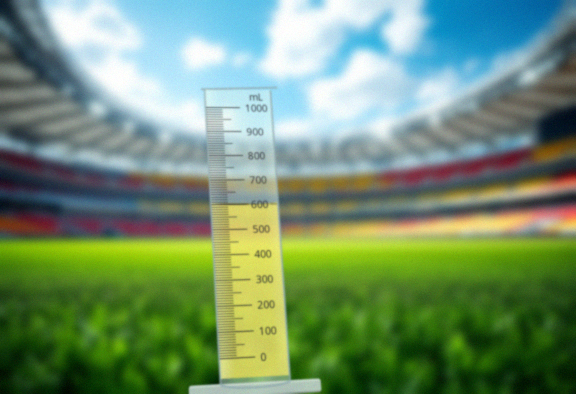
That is 600 mL
